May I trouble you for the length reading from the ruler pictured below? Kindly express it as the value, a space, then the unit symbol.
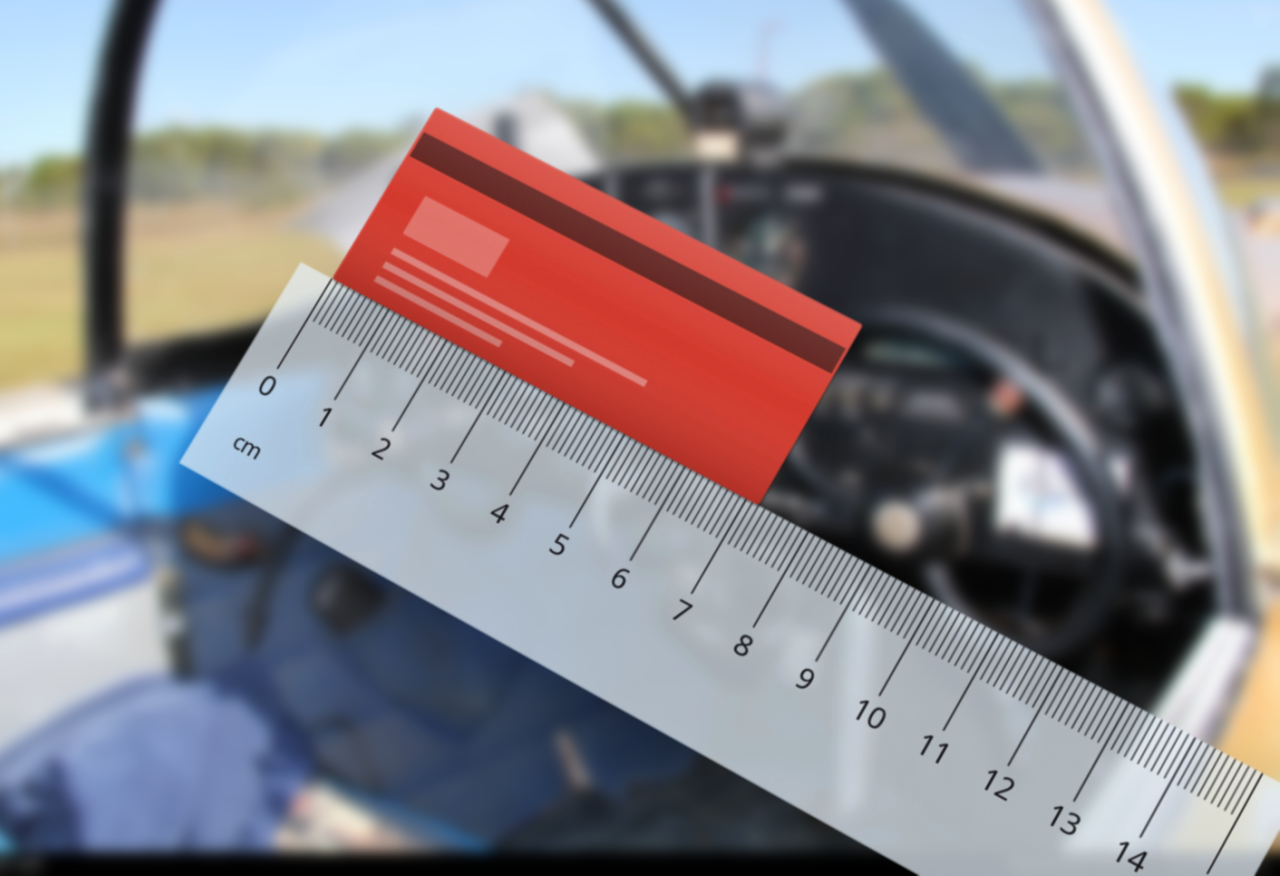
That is 7.2 cm
